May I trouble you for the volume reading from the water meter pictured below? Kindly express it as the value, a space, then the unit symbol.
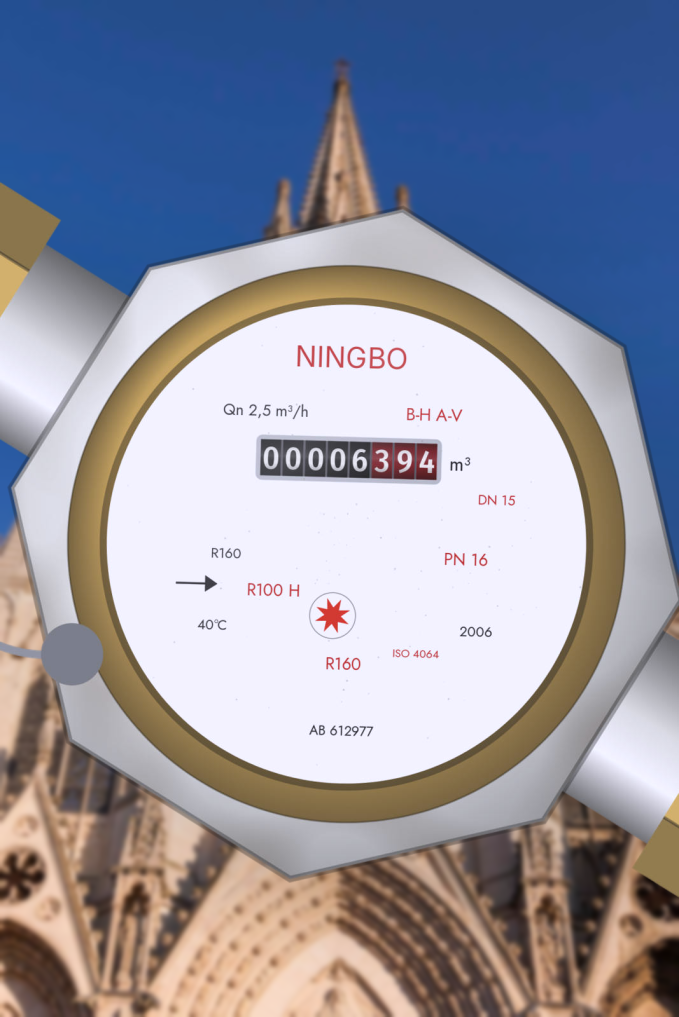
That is 6.394 m³
